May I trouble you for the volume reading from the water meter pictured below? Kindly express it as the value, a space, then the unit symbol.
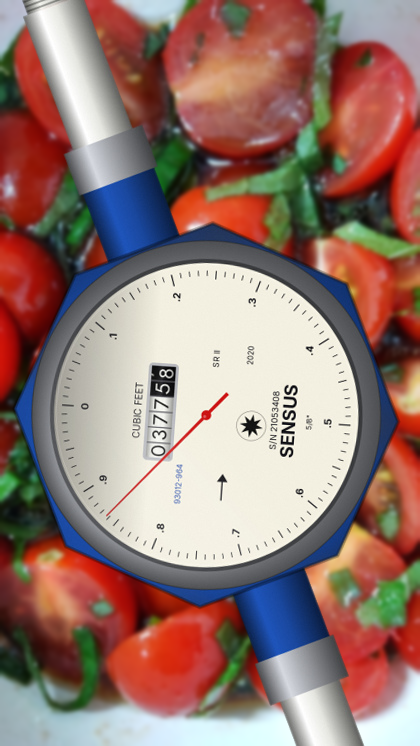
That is 37757.86 ft³
